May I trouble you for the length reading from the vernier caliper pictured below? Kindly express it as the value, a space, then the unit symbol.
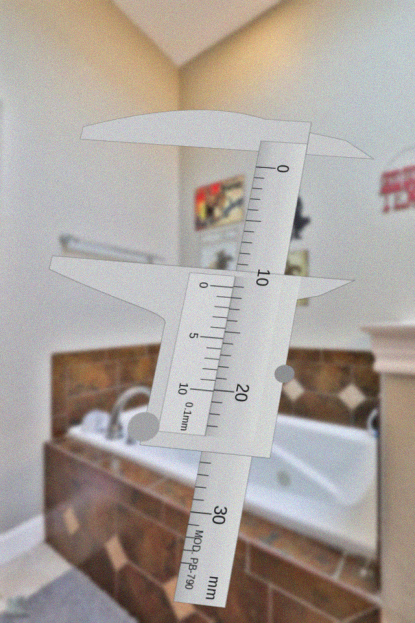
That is 11.1 mm
